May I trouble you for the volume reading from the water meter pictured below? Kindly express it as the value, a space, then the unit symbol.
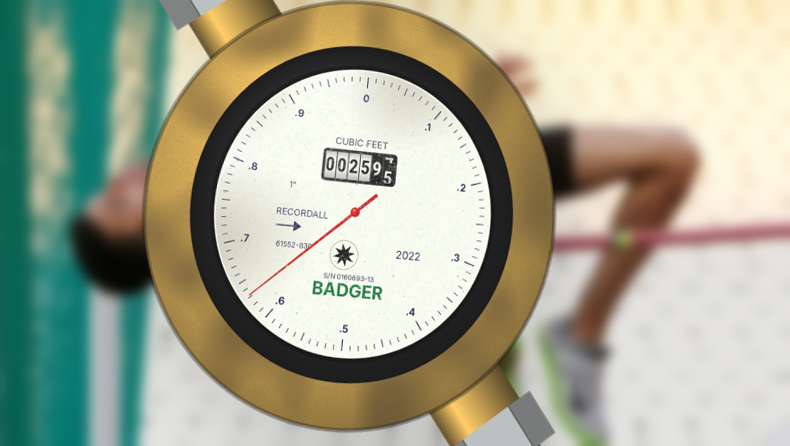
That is 2594.63 ft³
